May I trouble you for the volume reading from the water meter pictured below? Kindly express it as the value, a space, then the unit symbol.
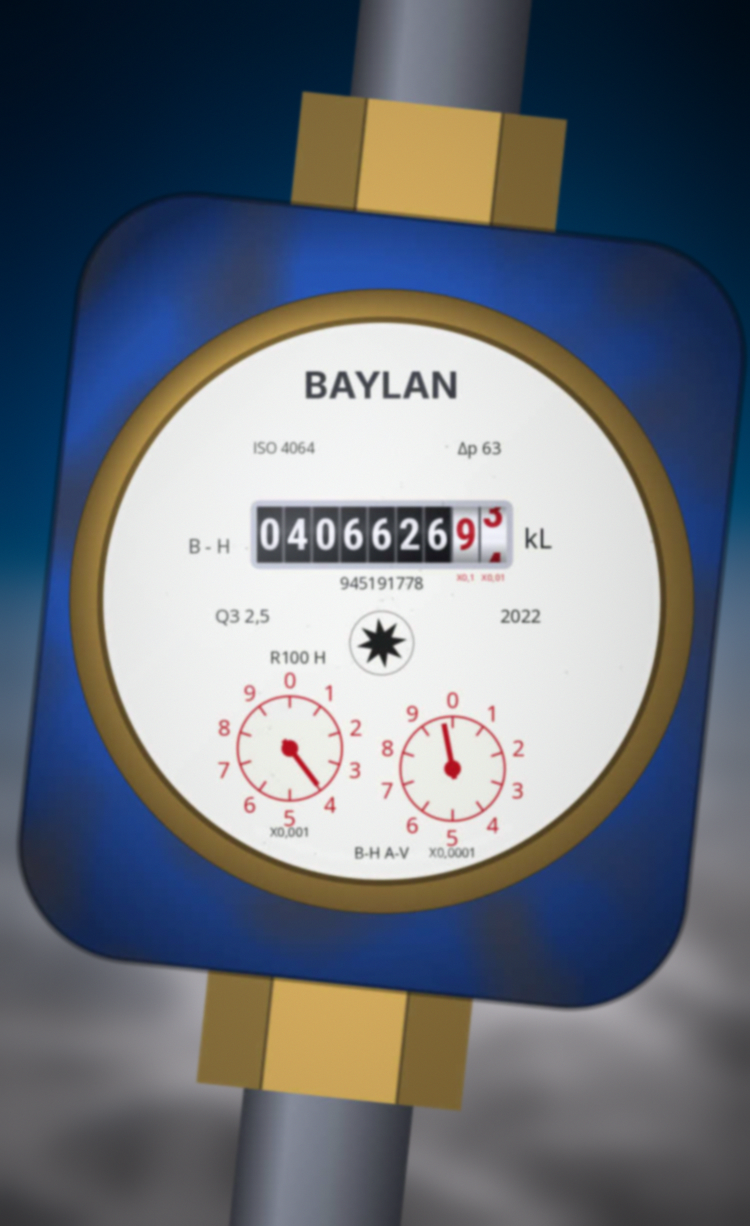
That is 406626.9339 kL
